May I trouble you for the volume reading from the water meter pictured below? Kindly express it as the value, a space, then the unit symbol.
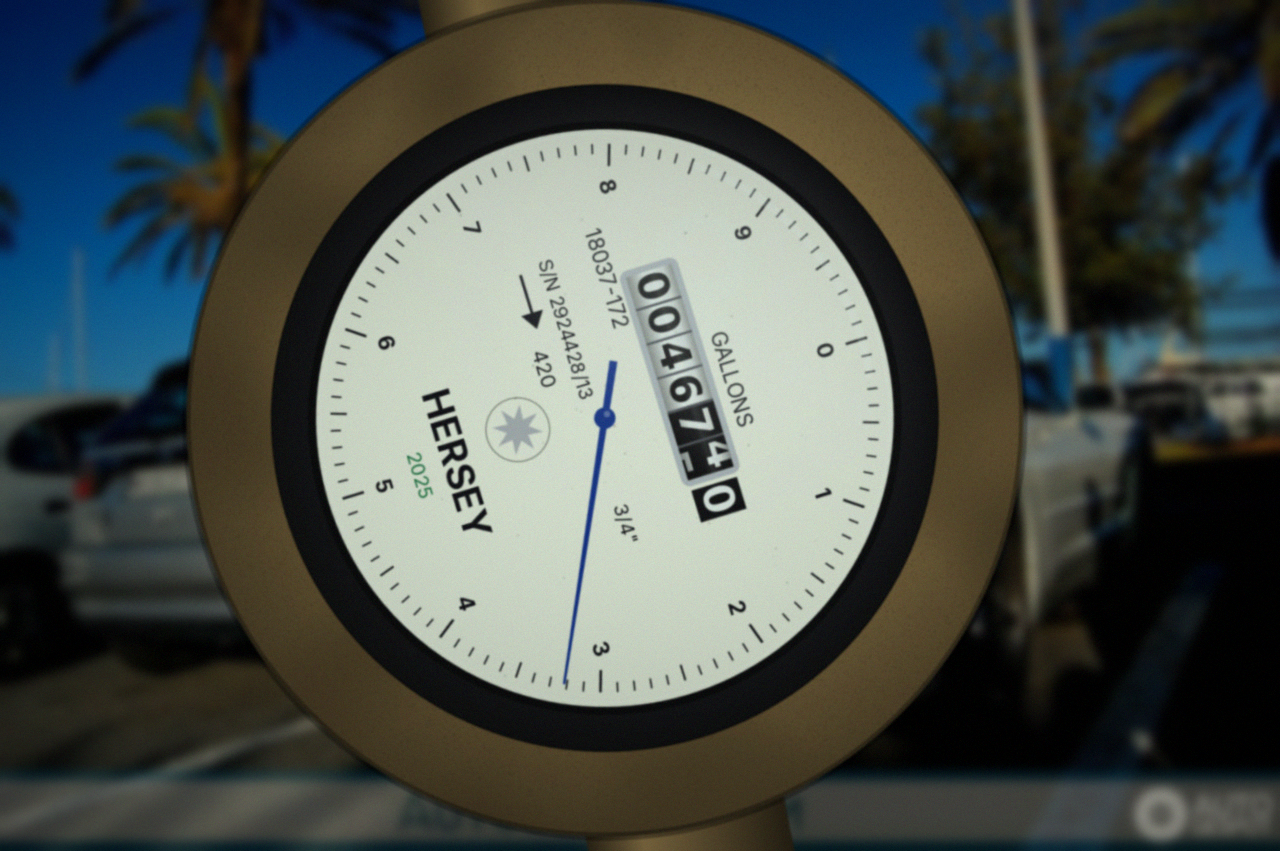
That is 46743.2 gal
